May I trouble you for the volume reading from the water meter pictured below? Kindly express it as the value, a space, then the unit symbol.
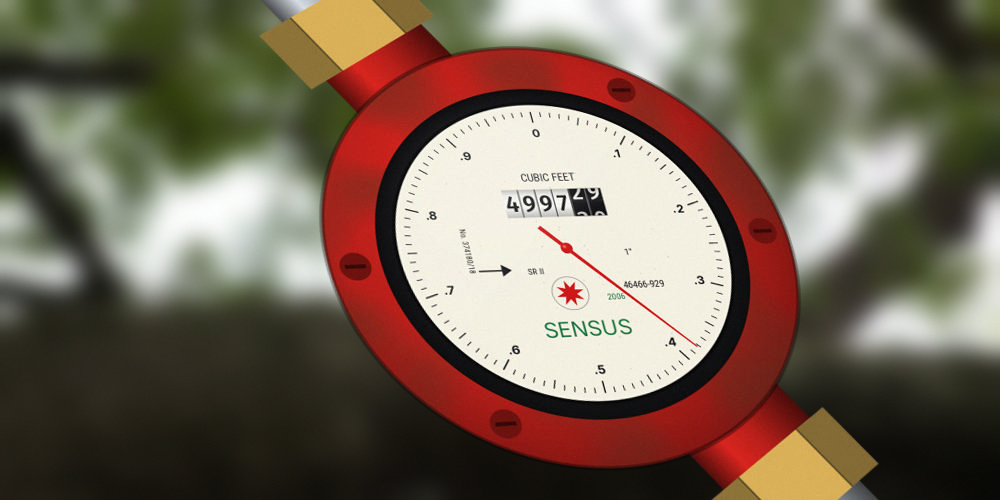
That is 499729.38 ft³
